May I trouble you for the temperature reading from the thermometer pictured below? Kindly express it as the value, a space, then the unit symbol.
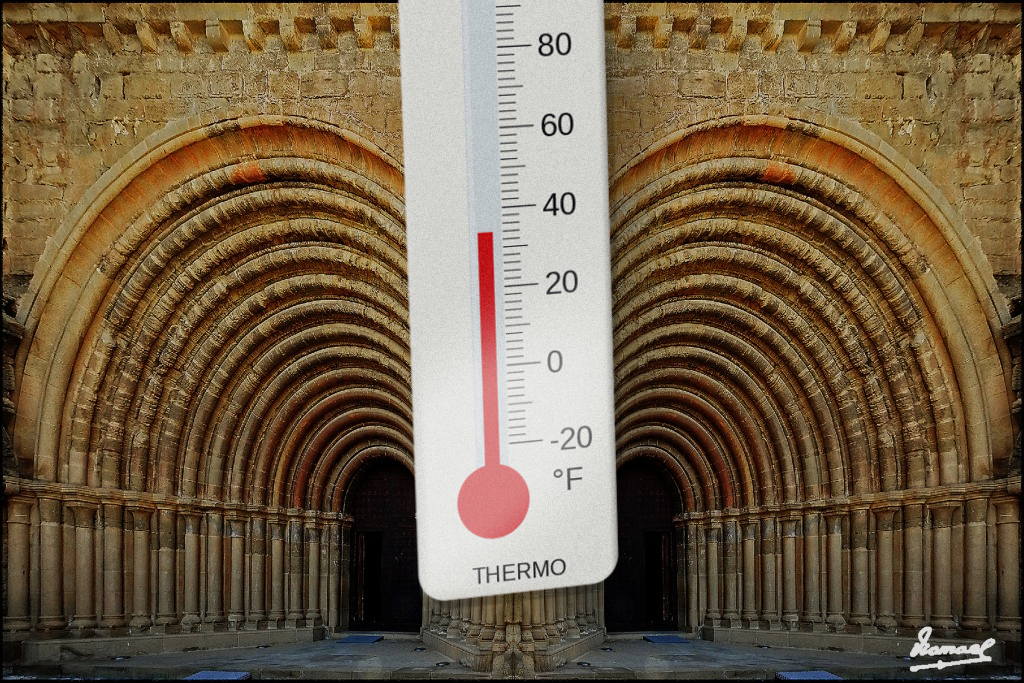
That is 34 °F
